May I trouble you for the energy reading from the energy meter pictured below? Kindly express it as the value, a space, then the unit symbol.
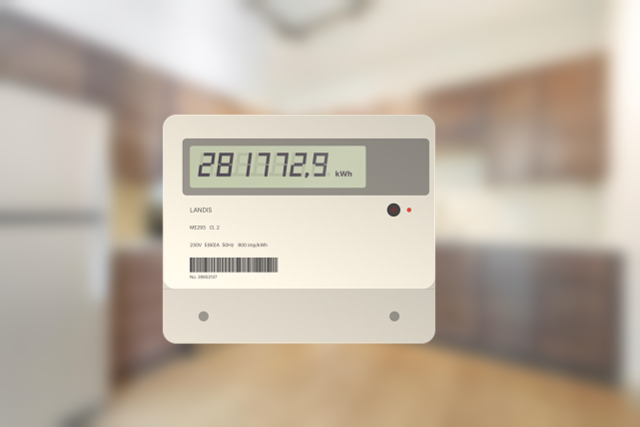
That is 281772.9 kWh
